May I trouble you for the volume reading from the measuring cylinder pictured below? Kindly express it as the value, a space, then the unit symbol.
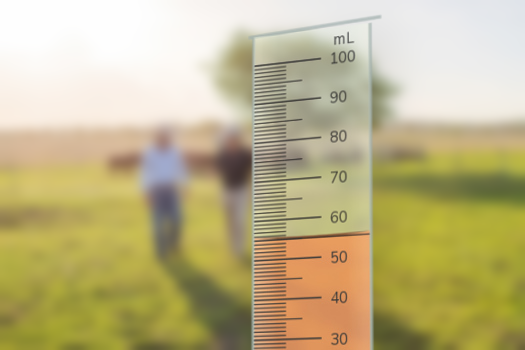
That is 55 mL
